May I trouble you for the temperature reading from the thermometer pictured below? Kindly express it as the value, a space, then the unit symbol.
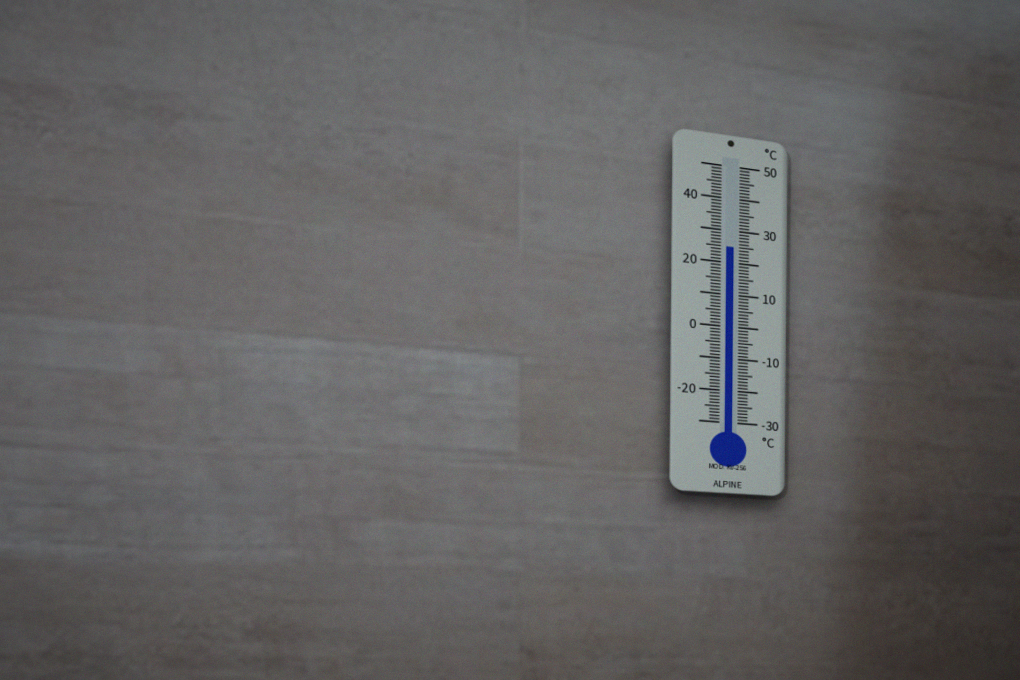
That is 25 °C
